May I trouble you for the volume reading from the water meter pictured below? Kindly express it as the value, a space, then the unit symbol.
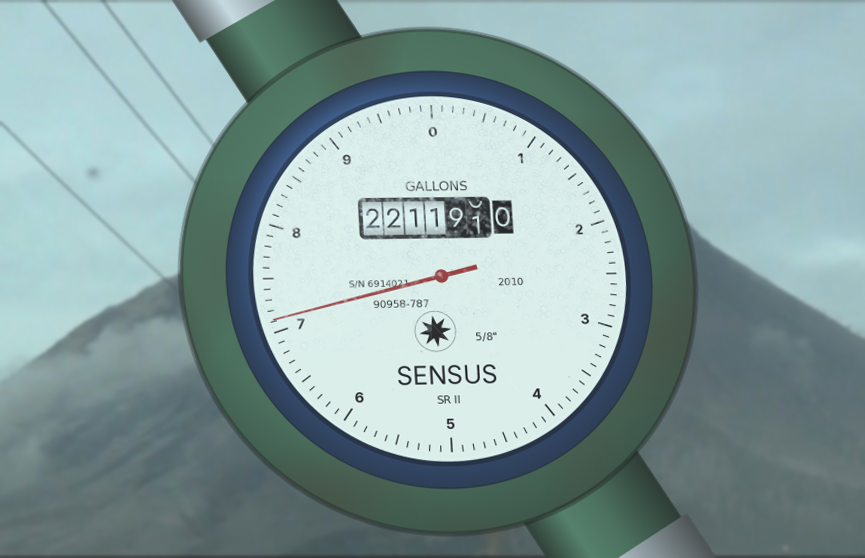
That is 2211907.1 gal
